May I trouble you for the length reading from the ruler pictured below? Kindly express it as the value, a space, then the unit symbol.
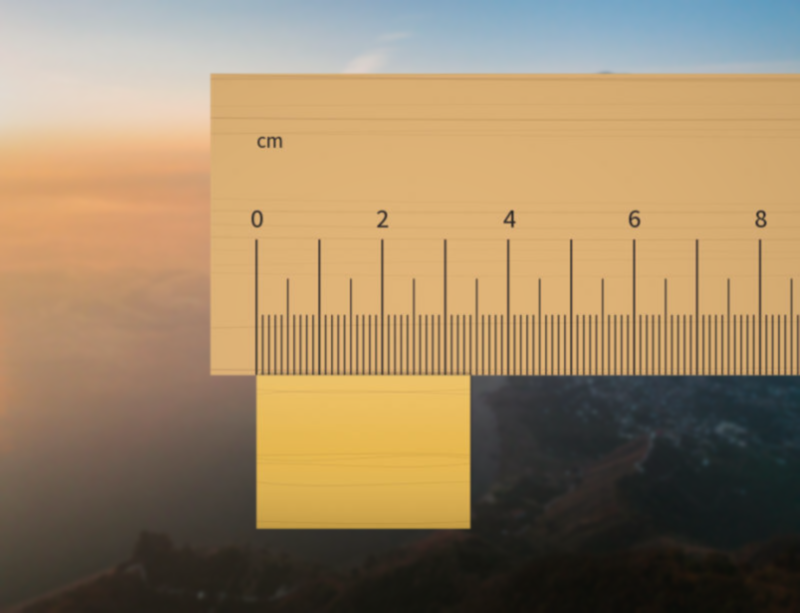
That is 3.4 cm
